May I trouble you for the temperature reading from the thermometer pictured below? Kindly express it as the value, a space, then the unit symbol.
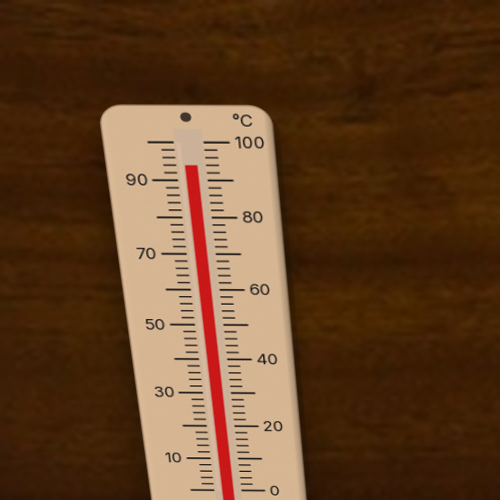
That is 94 °C
